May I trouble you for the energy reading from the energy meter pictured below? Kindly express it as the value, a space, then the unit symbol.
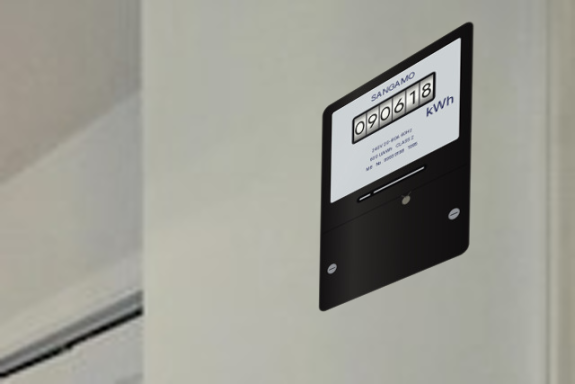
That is 90618 kWh
